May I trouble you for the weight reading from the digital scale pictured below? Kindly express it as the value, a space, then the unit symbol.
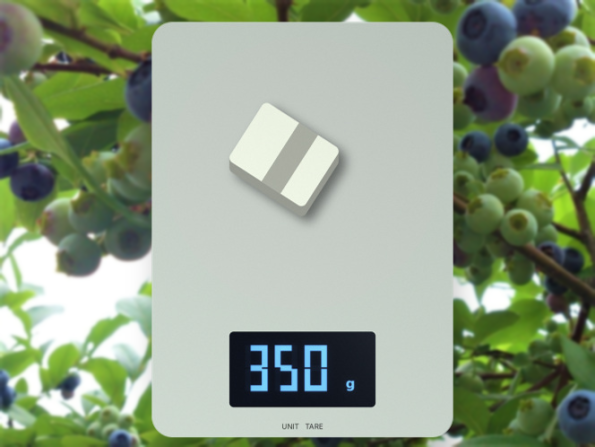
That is 350 g
